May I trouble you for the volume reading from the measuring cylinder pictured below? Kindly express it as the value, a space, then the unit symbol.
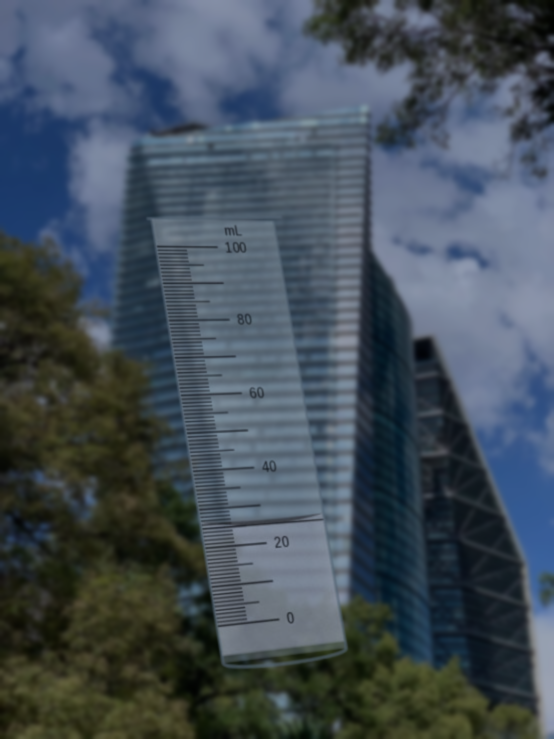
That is 25 mL
